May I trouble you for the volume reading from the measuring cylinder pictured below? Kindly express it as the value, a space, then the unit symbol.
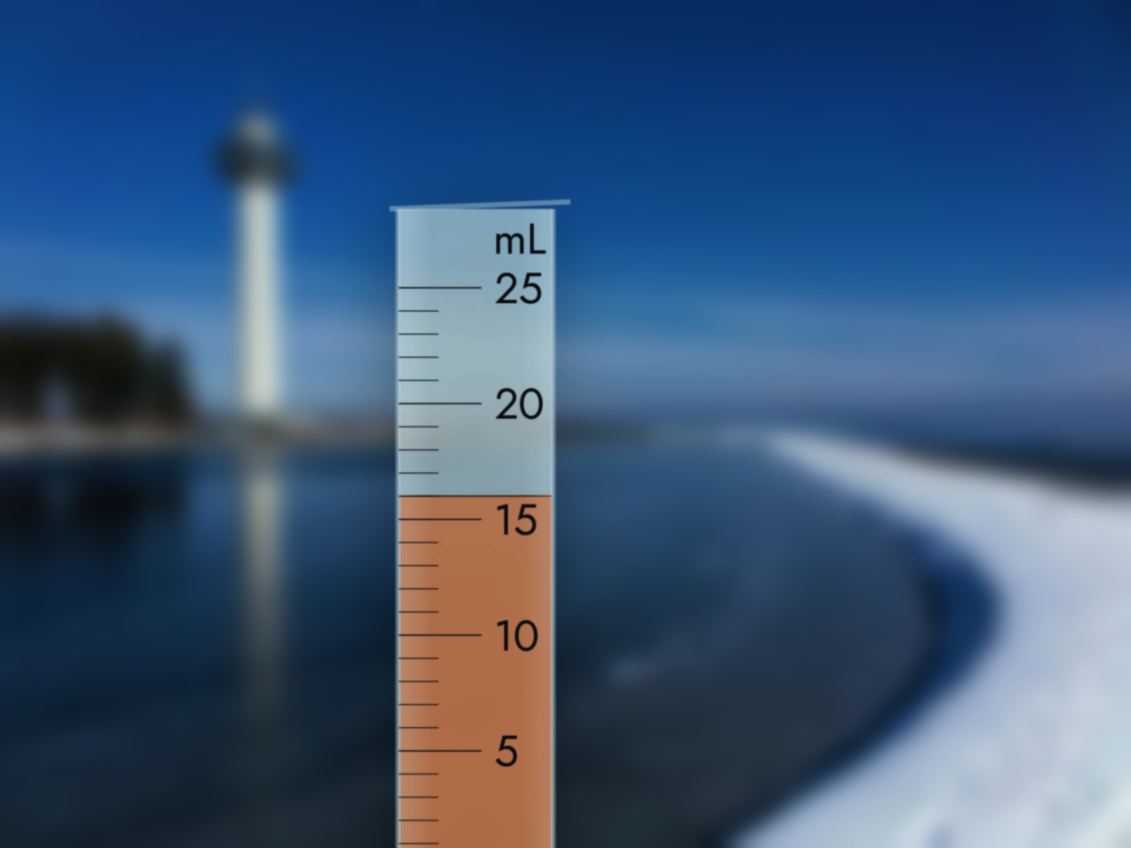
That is 16 mL
